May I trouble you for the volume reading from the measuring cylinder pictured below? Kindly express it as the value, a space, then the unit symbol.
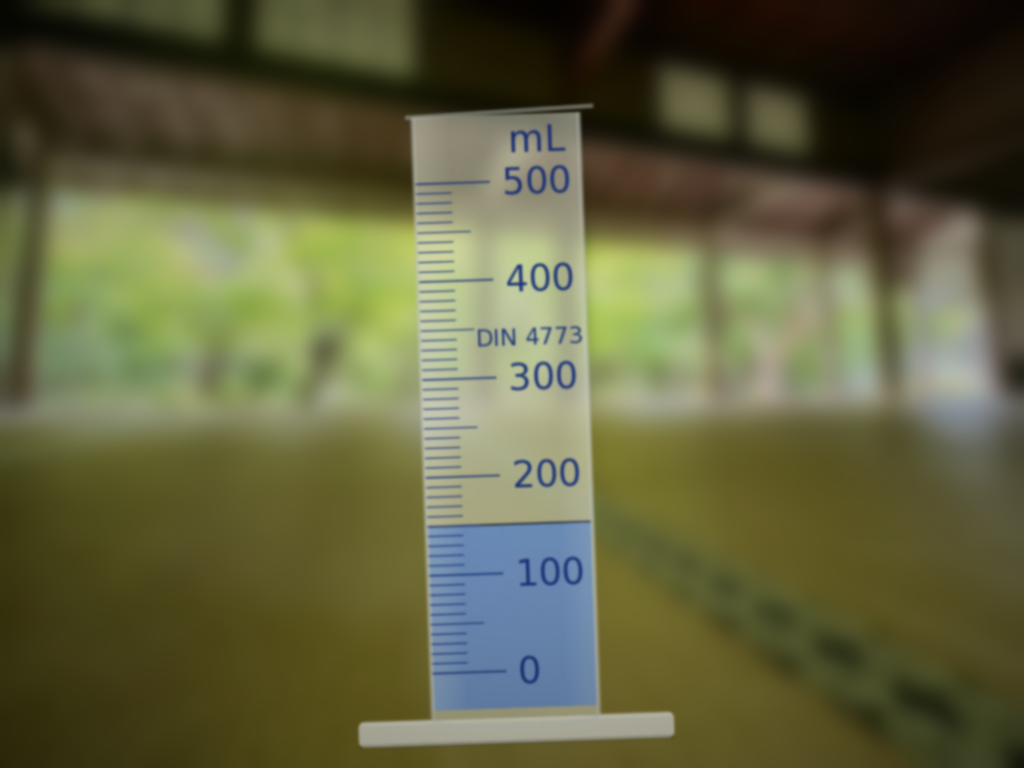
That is 150 mL
